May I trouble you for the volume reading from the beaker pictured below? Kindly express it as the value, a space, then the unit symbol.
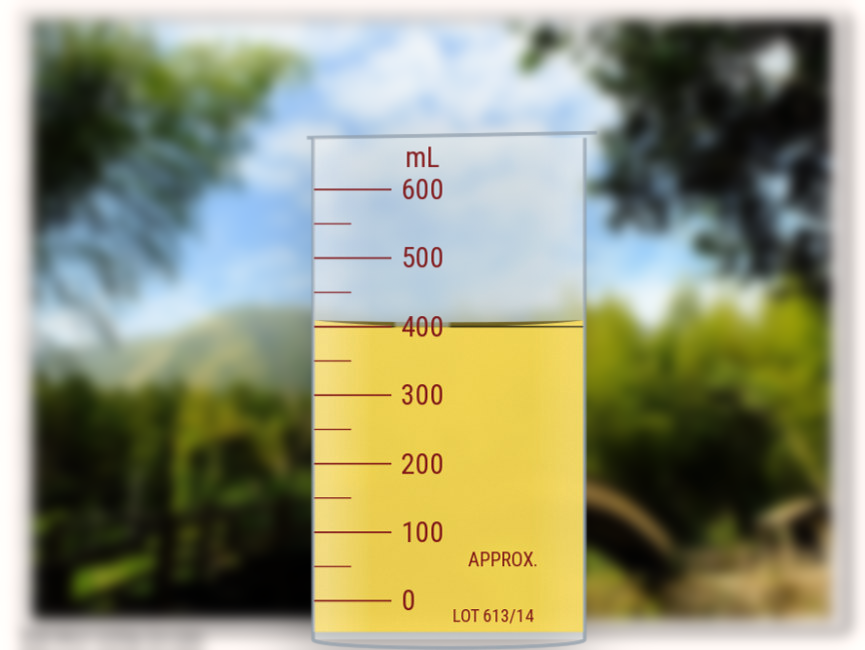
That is 400 mL
